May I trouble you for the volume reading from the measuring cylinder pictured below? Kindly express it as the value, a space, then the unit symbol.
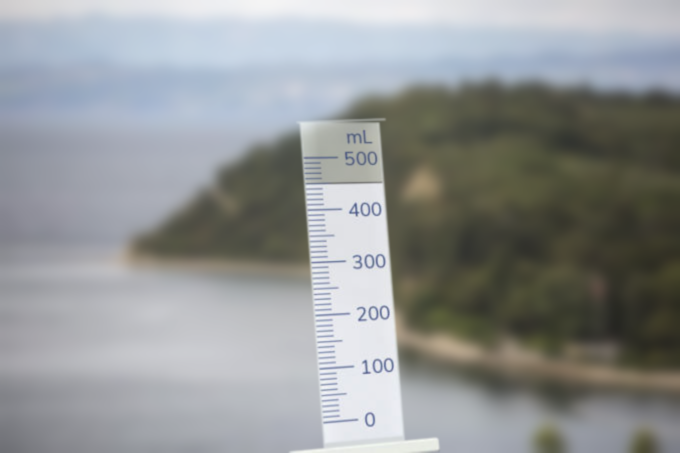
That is 450 mL
